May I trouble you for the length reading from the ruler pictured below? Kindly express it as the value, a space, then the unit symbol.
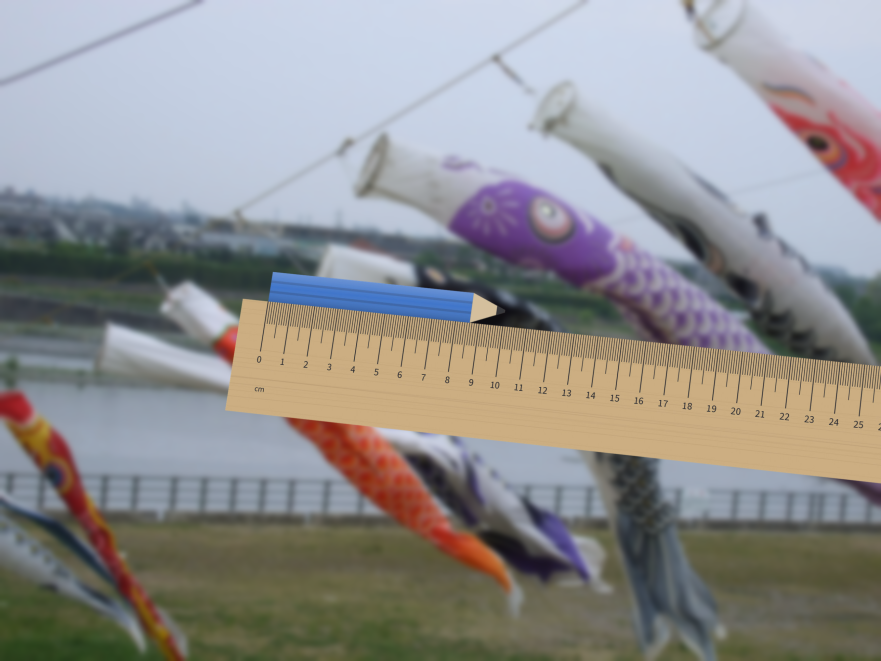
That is 10 cm
